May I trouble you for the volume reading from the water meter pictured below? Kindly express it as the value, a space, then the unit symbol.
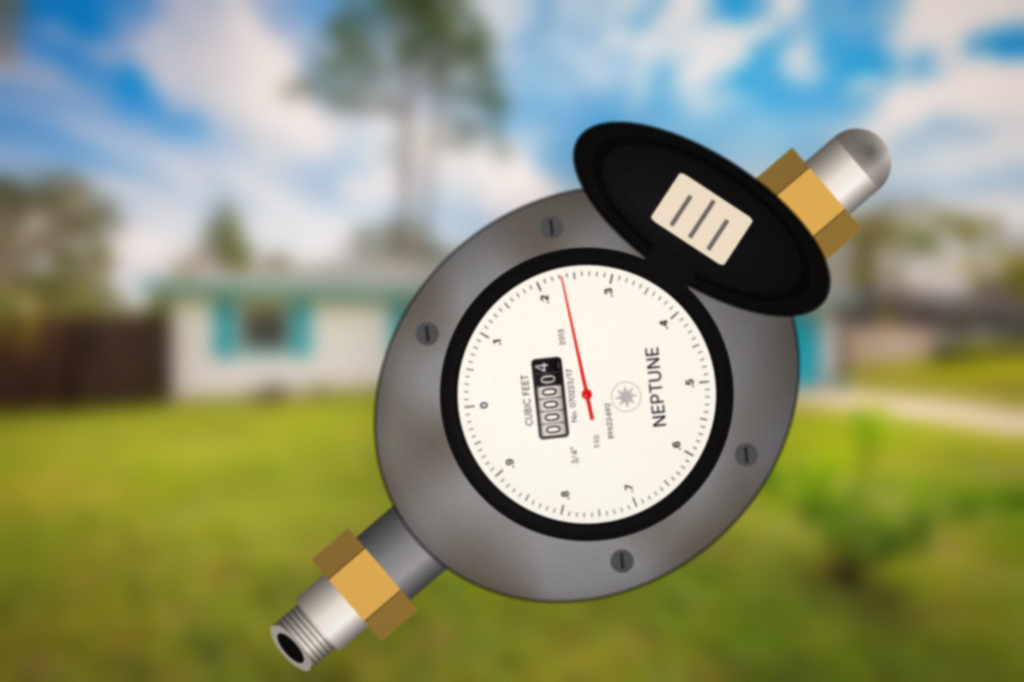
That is 4.23 ft³
